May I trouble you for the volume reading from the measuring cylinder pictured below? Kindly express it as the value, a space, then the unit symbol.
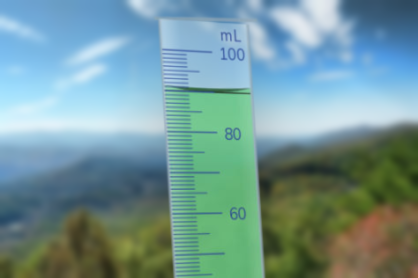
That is 90 mL
